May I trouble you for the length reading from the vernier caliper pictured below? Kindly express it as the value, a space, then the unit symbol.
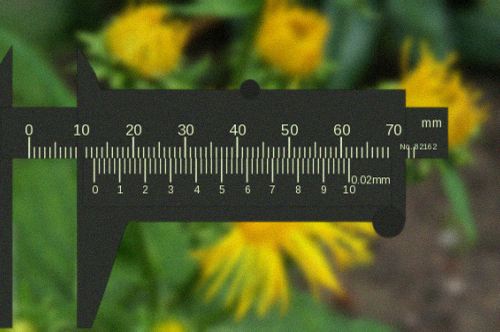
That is 12.5 mm
